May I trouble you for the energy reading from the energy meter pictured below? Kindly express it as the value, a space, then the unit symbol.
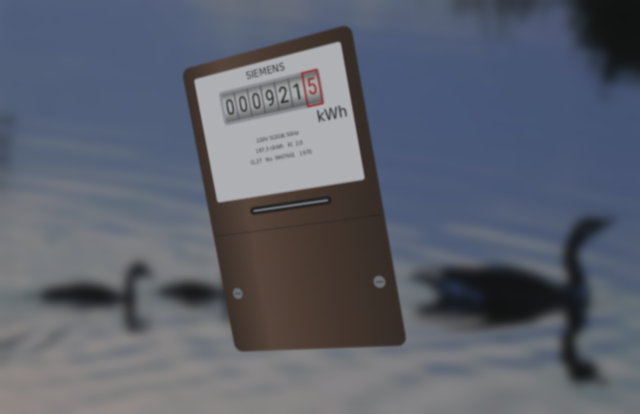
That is 921.5 kWh
